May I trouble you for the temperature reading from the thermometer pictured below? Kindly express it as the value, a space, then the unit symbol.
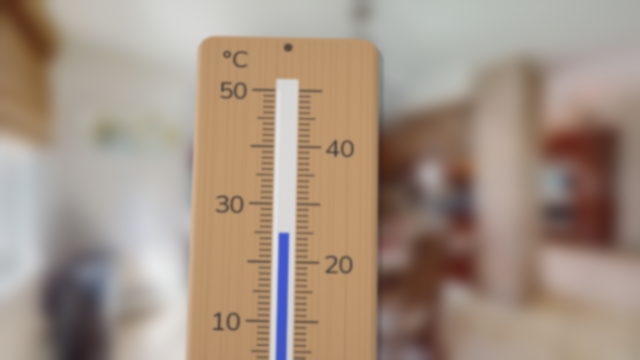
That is 25 °C
